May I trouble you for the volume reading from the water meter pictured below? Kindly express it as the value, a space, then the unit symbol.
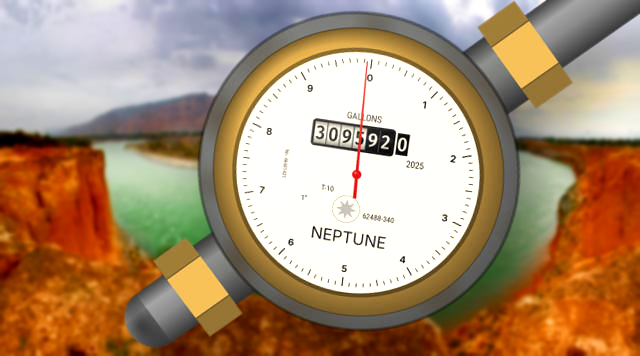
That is 3095919.9 gal
